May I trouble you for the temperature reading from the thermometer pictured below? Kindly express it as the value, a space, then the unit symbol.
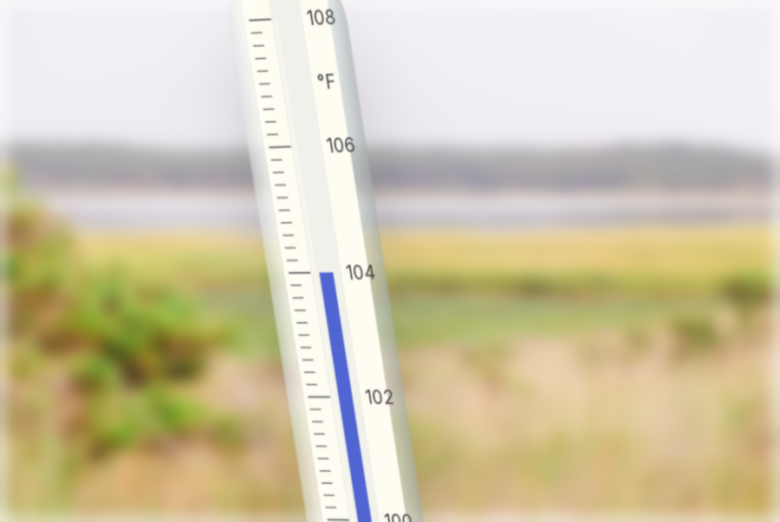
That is 104 °F
